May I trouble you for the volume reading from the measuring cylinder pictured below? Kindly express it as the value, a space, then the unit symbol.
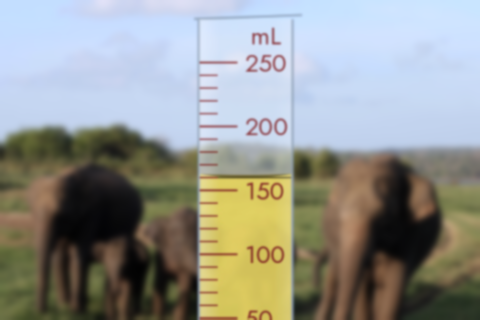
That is 160 mL
